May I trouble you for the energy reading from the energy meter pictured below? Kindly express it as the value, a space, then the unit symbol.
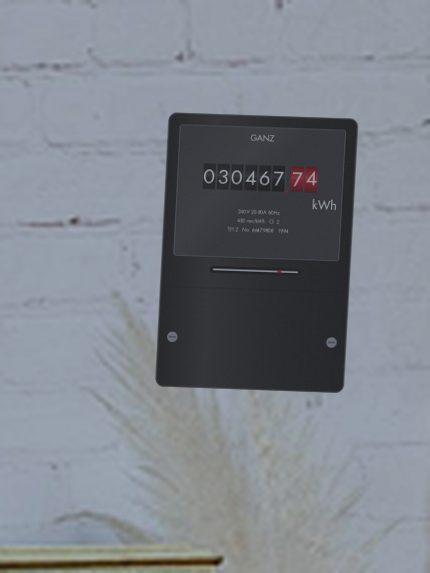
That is 30467.74 kWh
